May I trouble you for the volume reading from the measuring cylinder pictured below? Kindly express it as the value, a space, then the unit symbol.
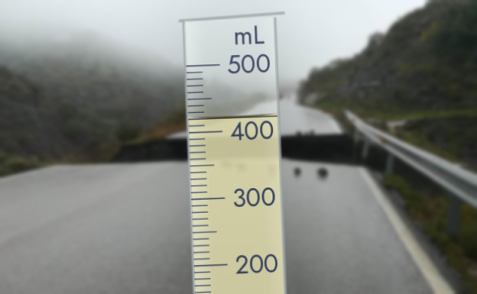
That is 420 mL
